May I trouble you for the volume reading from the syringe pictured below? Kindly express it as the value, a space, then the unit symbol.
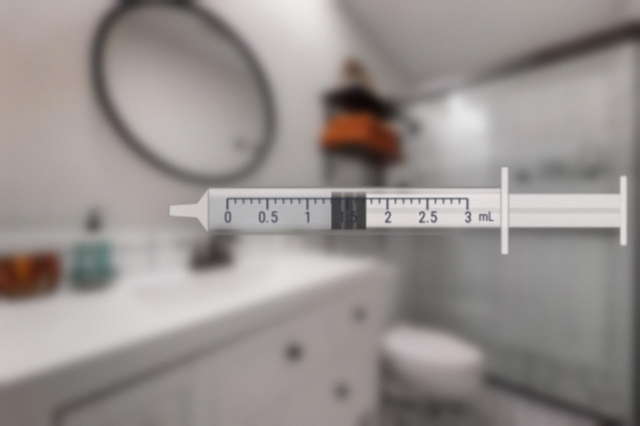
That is 1.3 mL
